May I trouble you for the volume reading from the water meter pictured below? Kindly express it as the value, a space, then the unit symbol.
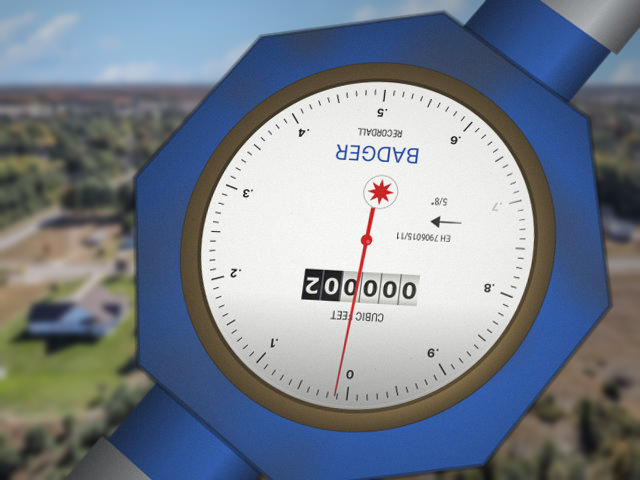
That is 2.01 ft³
